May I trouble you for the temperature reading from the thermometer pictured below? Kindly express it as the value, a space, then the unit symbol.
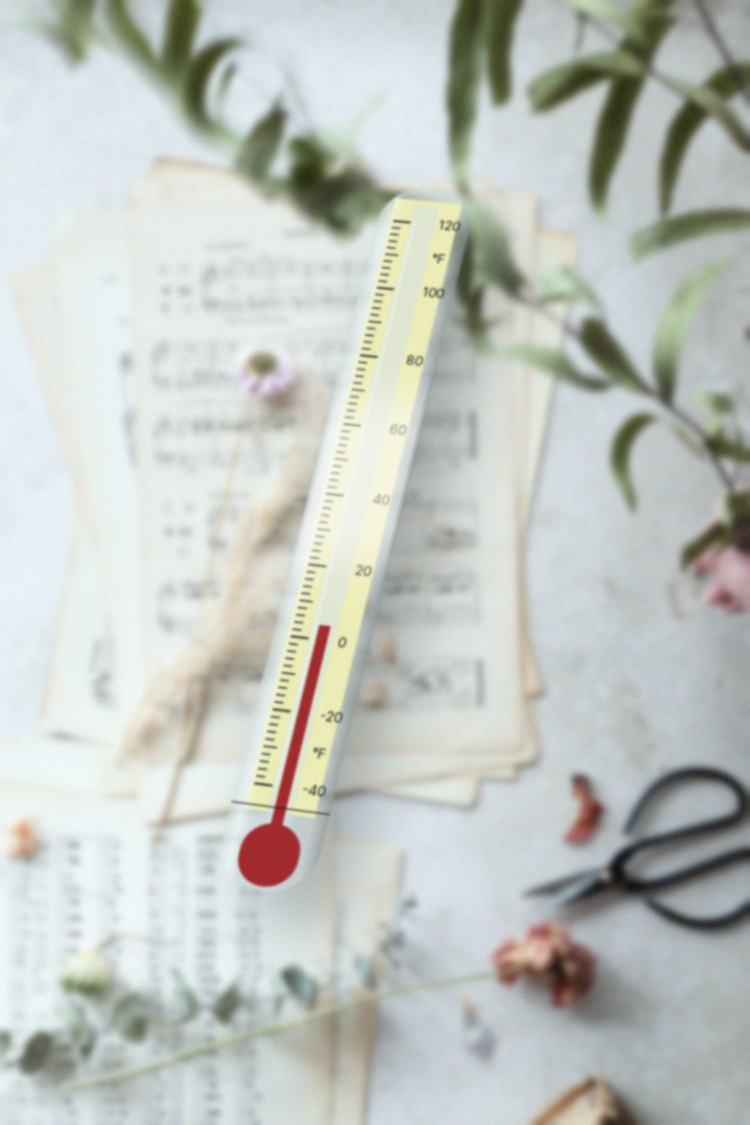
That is 4 °F
